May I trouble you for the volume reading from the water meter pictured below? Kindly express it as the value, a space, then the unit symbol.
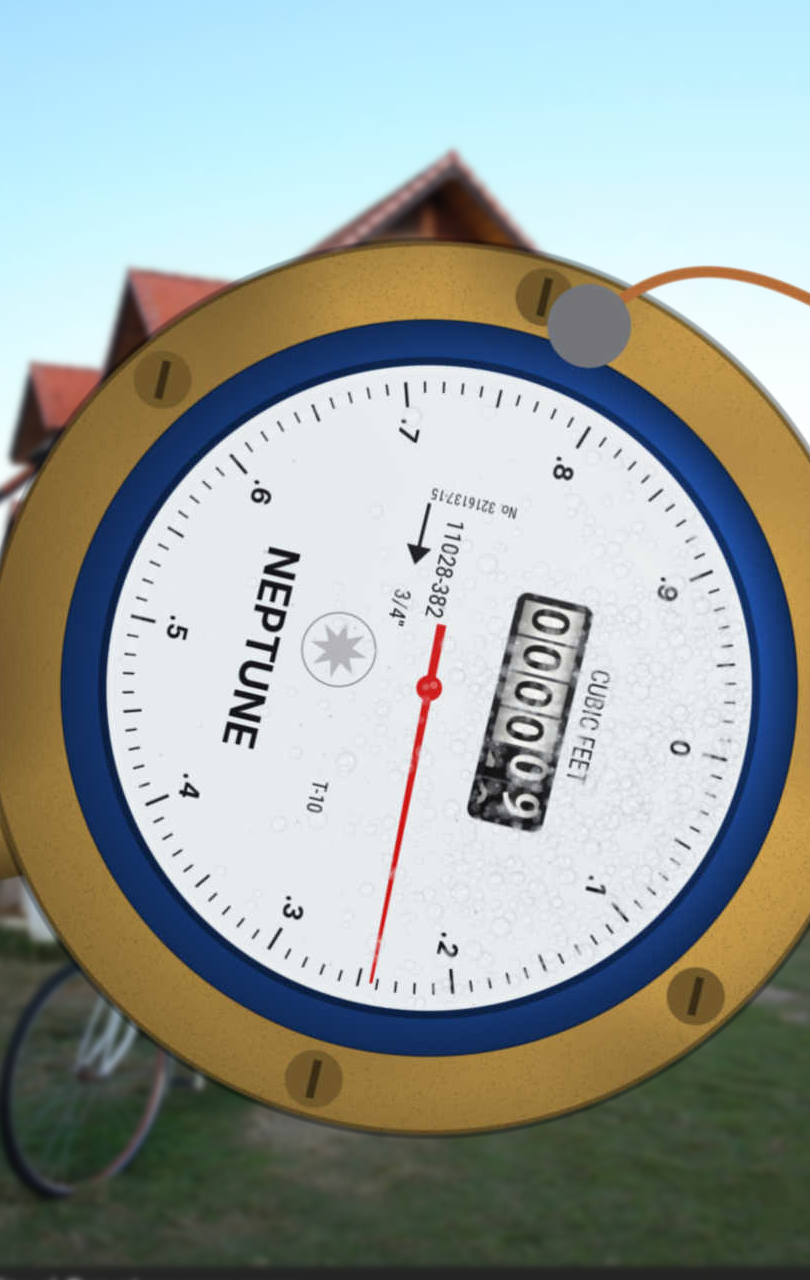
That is 9.24 ft³
